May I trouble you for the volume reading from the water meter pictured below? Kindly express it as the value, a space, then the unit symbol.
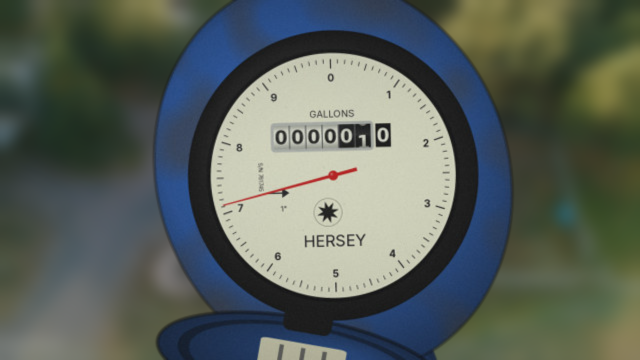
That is 7.1 gal
